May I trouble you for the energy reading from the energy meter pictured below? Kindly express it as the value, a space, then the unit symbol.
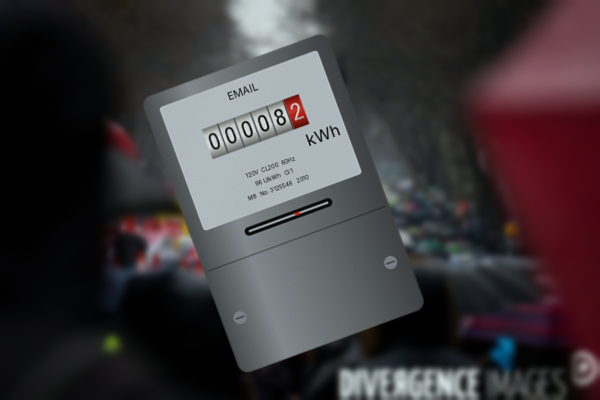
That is 8.2 kWh
